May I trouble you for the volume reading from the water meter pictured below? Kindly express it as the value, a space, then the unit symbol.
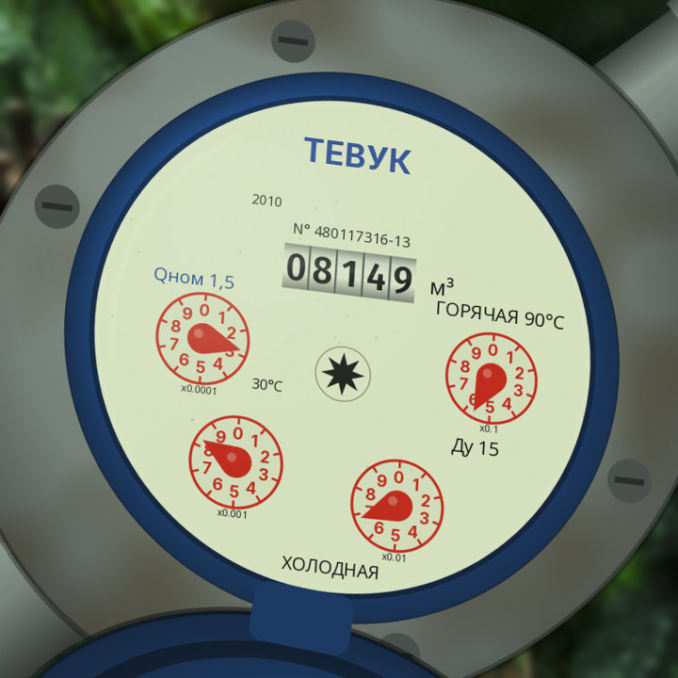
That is 8149.5682 m³
